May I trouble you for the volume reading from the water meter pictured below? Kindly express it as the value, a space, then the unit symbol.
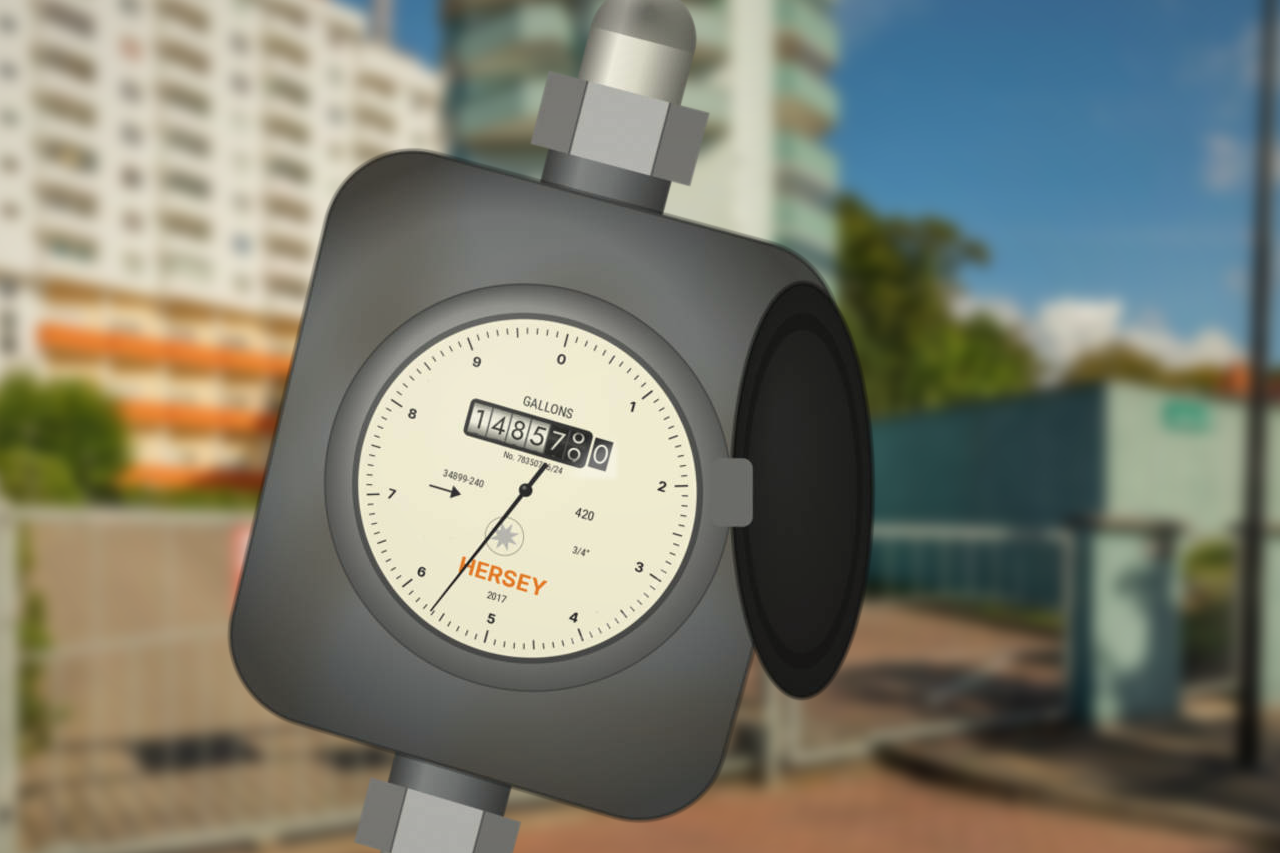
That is 1485785.6 gal
